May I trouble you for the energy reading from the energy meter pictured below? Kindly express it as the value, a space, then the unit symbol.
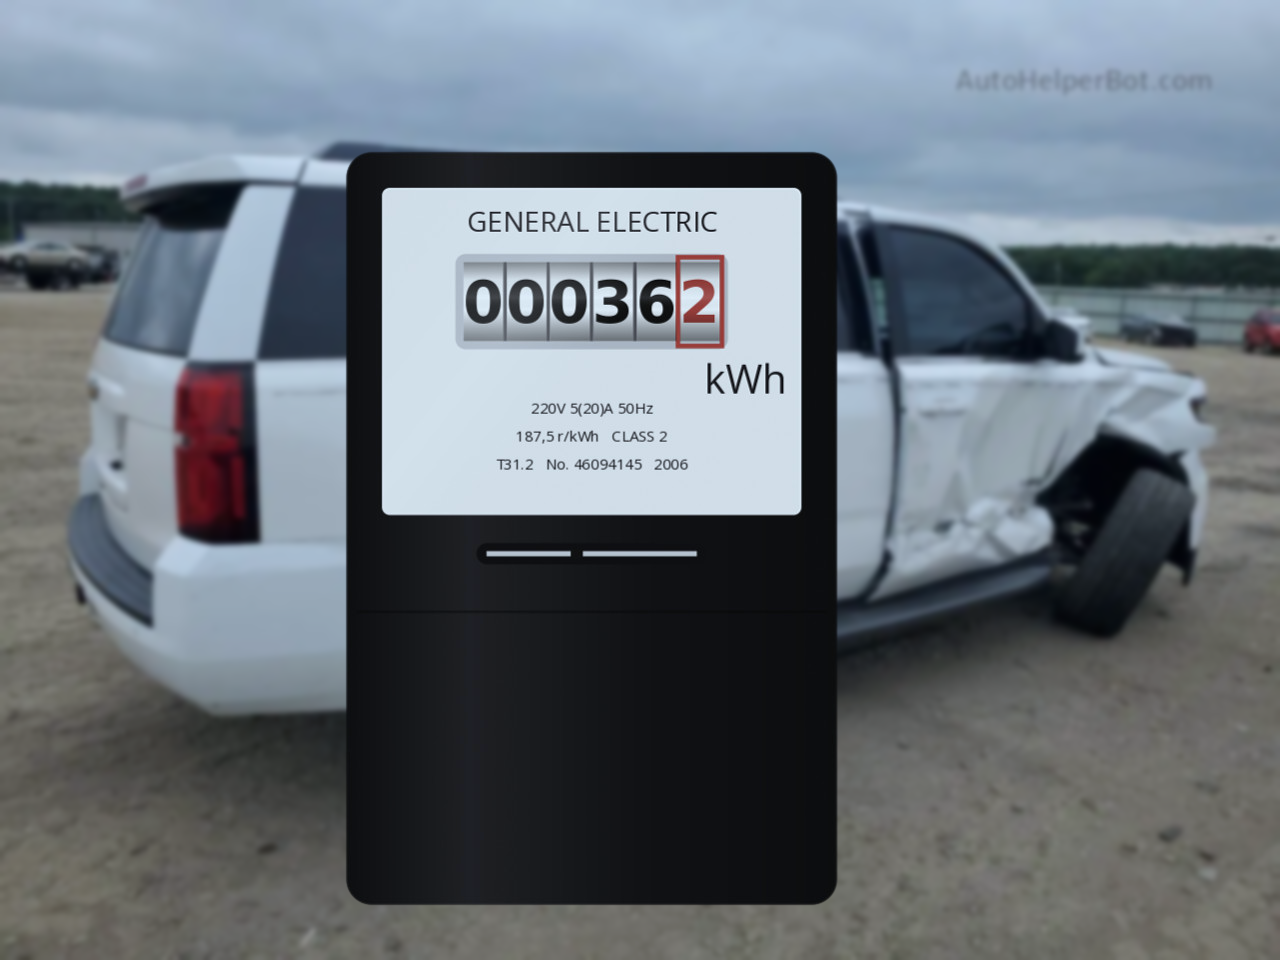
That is 36.2 kWh
